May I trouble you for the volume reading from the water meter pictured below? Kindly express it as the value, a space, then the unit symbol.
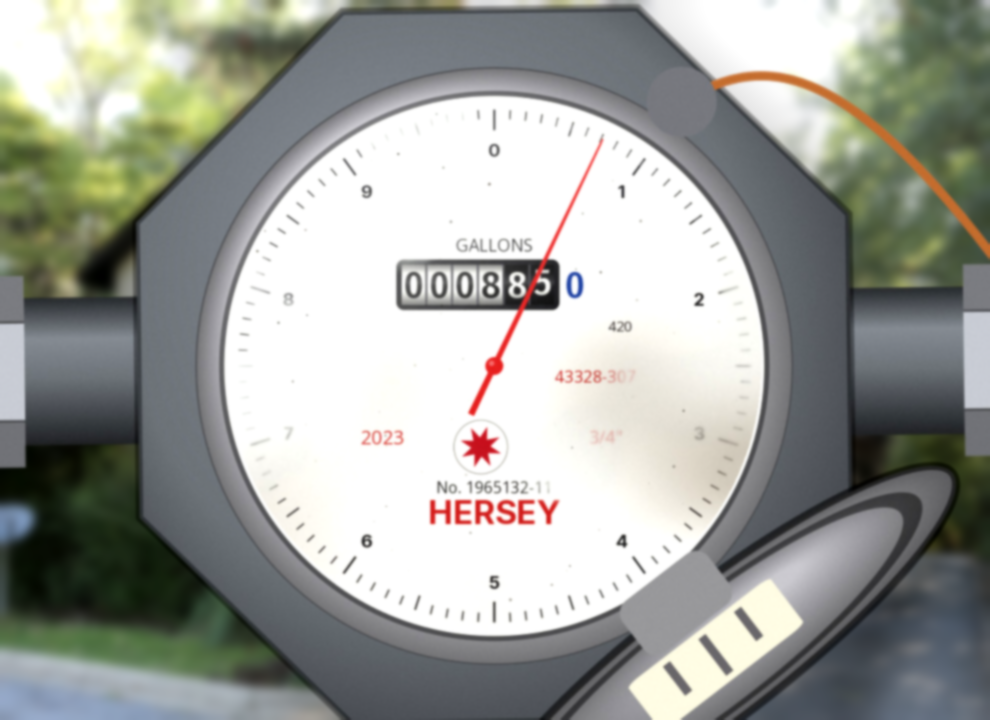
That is 8850.7 gal
